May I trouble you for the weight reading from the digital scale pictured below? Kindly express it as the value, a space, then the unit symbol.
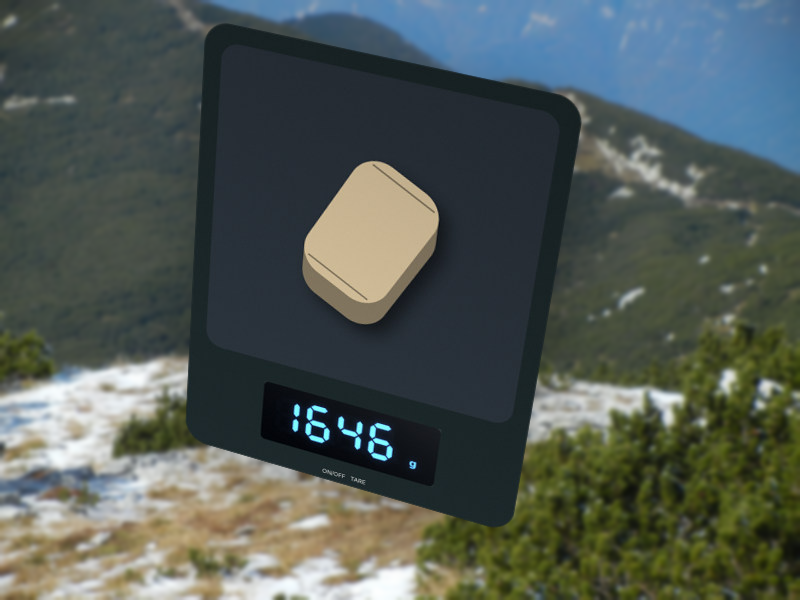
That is 1646 g
